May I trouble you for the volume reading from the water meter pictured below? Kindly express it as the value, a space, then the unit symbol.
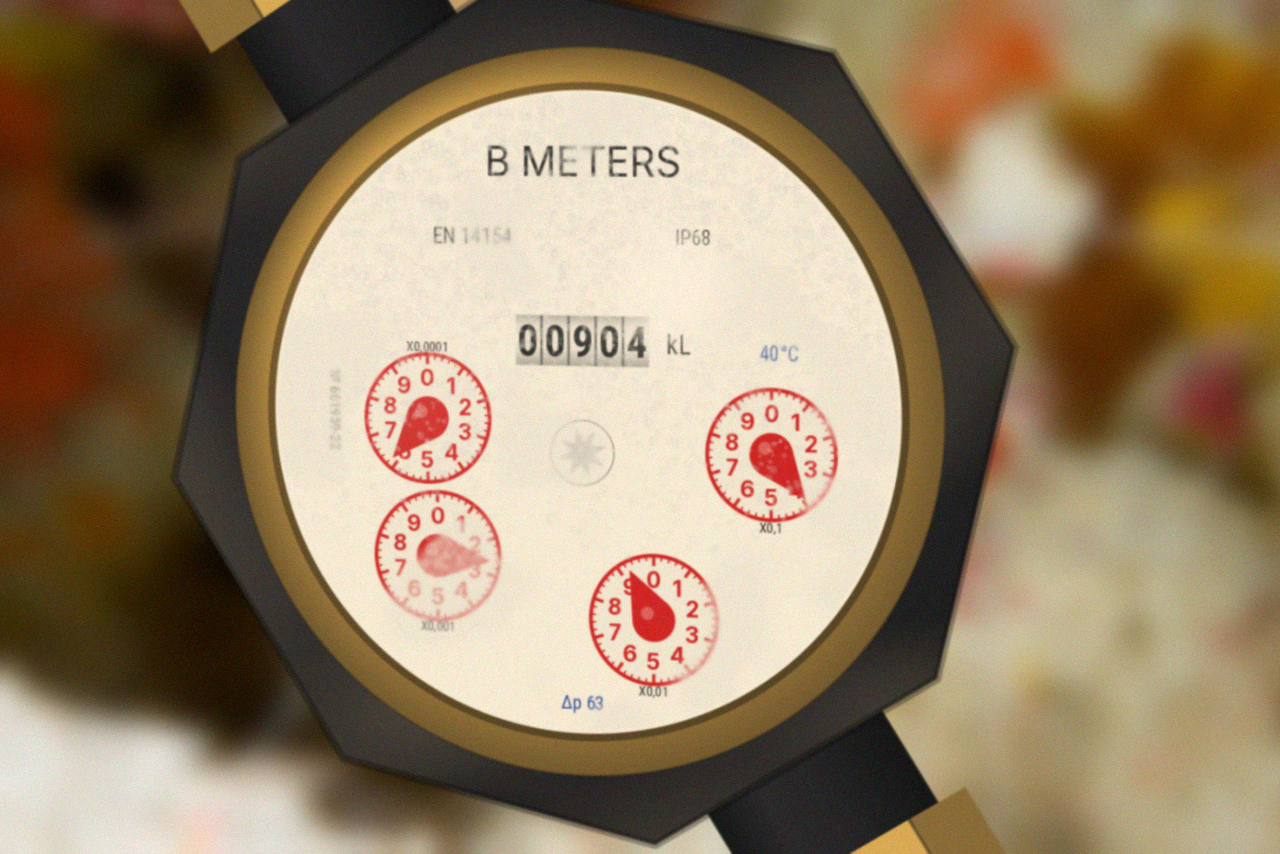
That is 904.3926 kL
